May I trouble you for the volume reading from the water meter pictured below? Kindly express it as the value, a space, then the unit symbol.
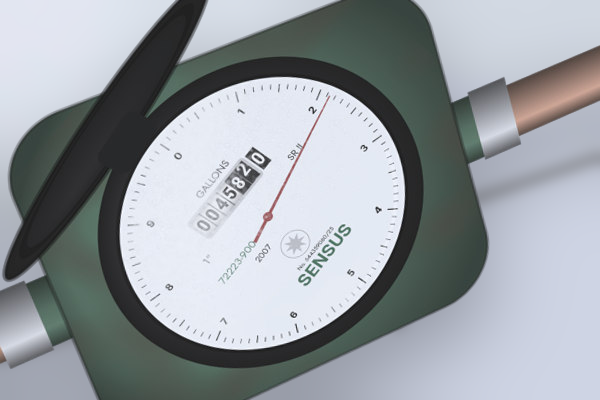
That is 45822.1 gal
